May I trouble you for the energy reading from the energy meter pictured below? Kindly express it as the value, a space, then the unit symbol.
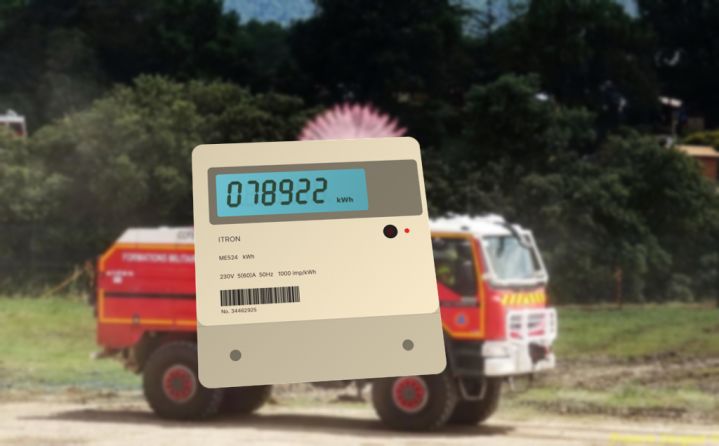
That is 78922 kWh
